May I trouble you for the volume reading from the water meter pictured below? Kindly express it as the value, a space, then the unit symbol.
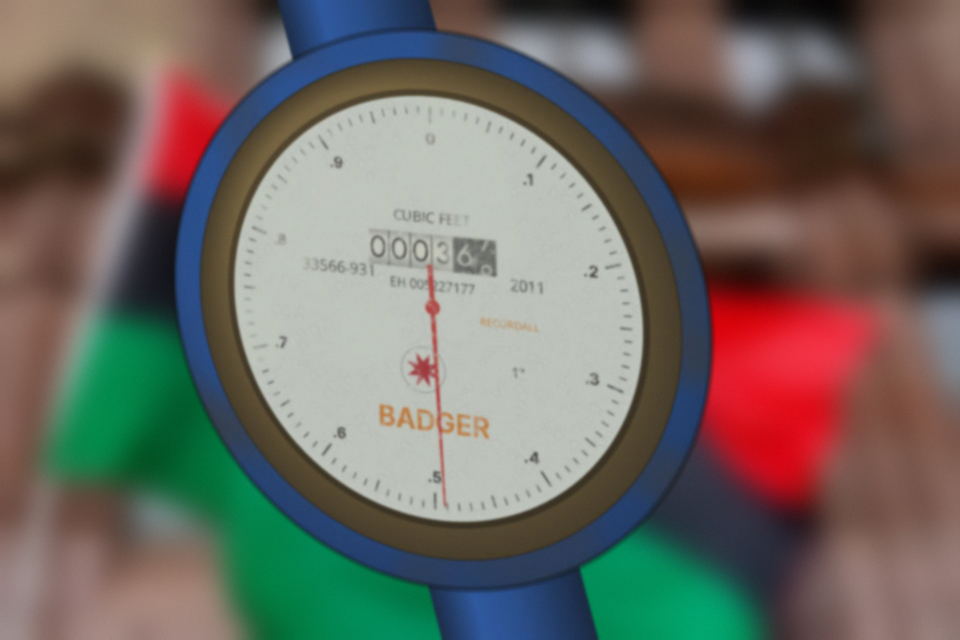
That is 367.49 ft³
